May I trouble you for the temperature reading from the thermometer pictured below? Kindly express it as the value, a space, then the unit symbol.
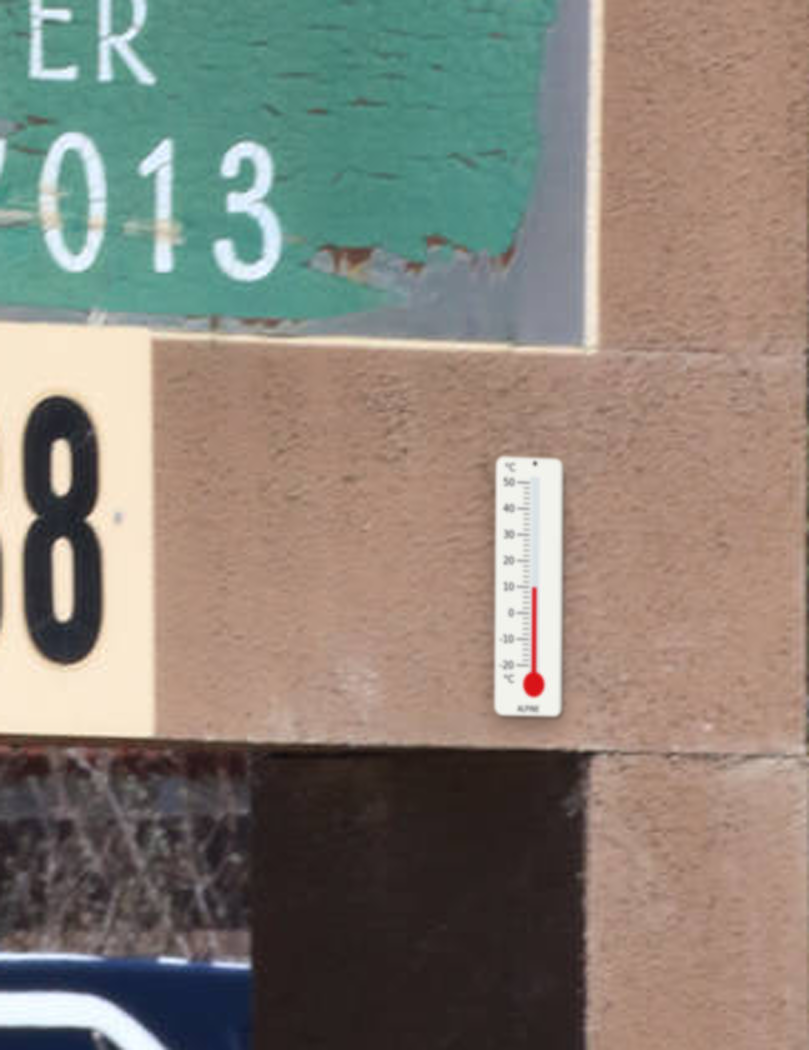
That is 10 °C
